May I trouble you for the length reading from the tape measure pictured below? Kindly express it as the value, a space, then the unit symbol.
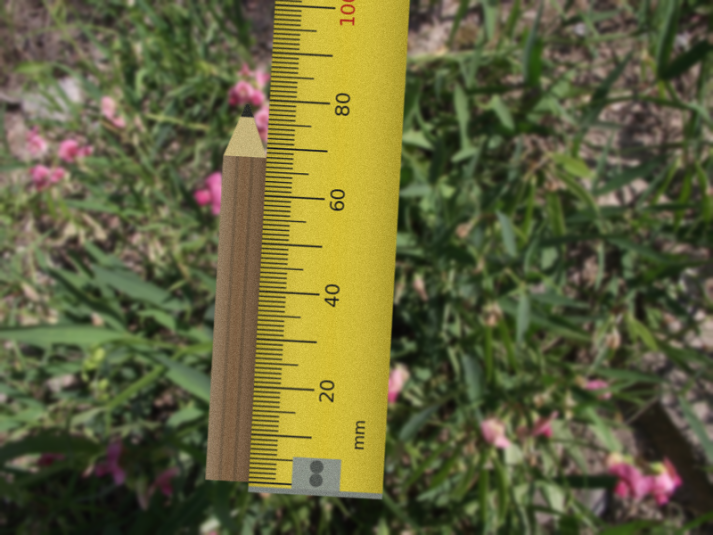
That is 79 mm
